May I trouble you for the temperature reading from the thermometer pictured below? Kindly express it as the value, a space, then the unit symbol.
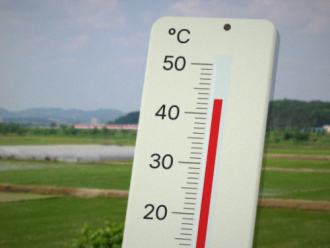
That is 43 °C
